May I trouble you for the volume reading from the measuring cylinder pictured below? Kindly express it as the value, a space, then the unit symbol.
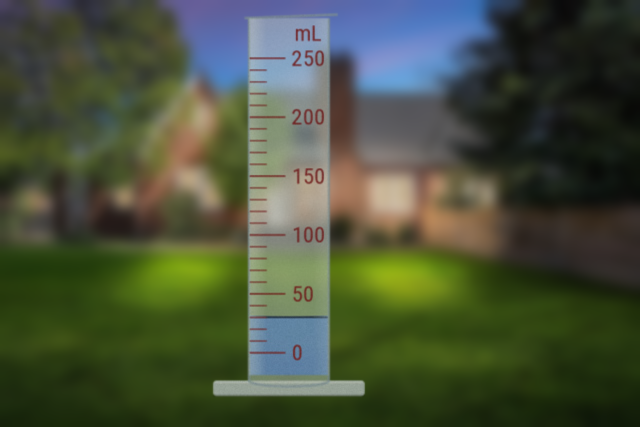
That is 30 mL
